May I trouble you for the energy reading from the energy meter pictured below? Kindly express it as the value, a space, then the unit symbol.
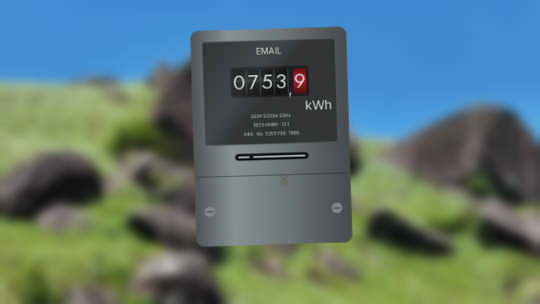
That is 753.9 kWh
